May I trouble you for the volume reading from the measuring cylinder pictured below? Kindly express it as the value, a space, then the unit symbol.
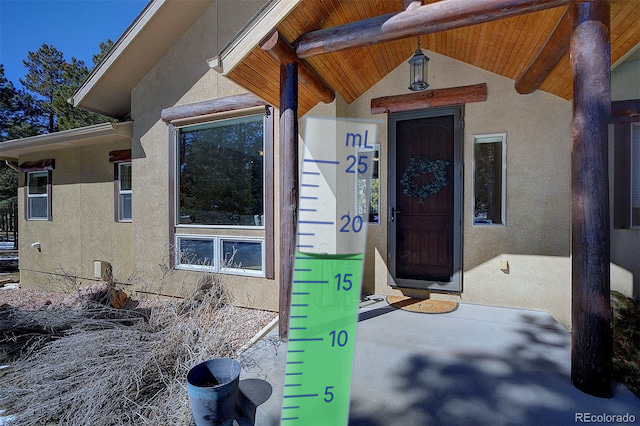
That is 17 mL
